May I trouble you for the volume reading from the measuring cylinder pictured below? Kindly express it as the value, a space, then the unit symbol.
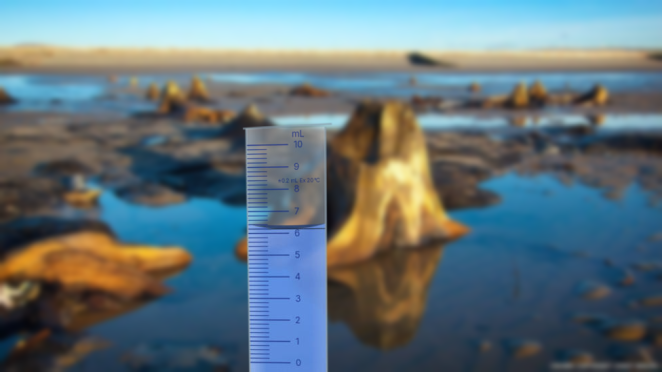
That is 6.2 mL
